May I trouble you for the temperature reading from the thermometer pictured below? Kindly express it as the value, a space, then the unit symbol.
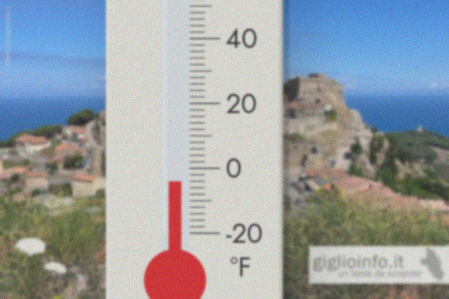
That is -4 °F
